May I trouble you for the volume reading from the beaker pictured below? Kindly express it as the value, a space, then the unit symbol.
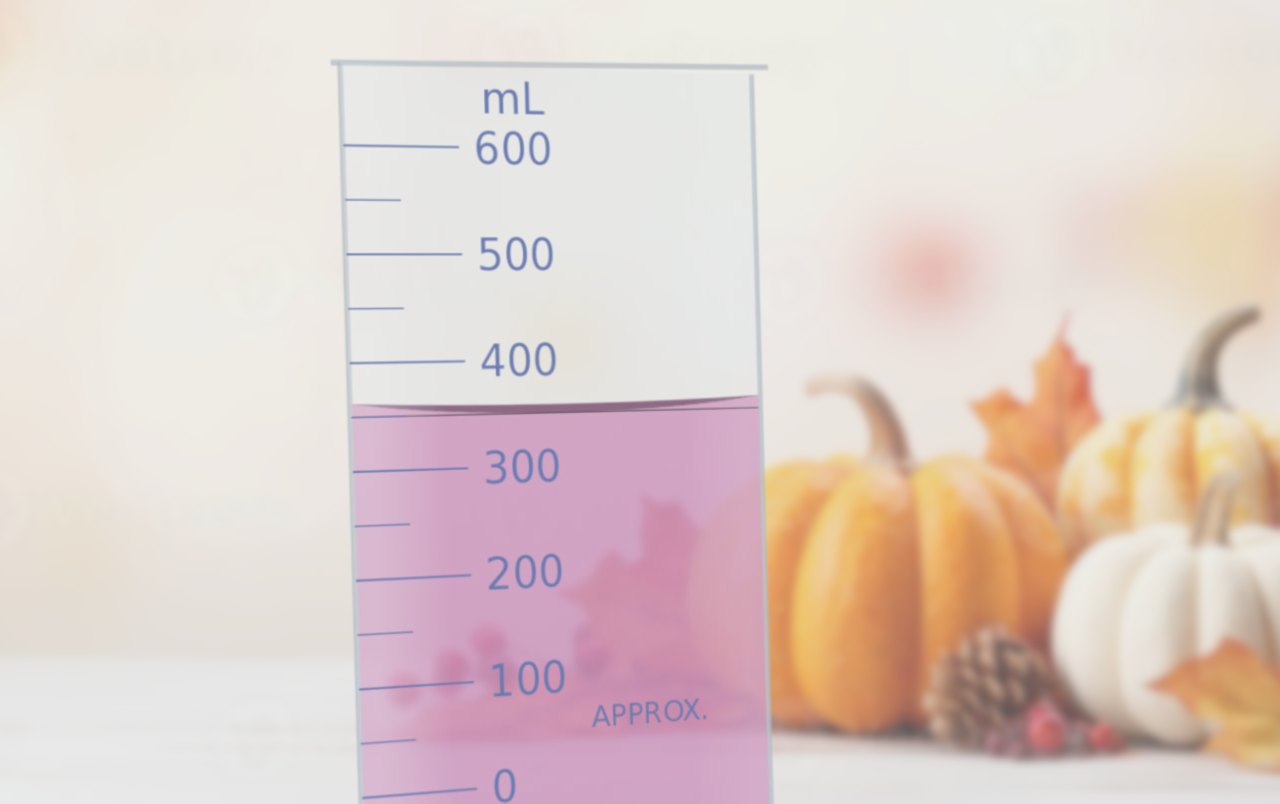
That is 350 mL
